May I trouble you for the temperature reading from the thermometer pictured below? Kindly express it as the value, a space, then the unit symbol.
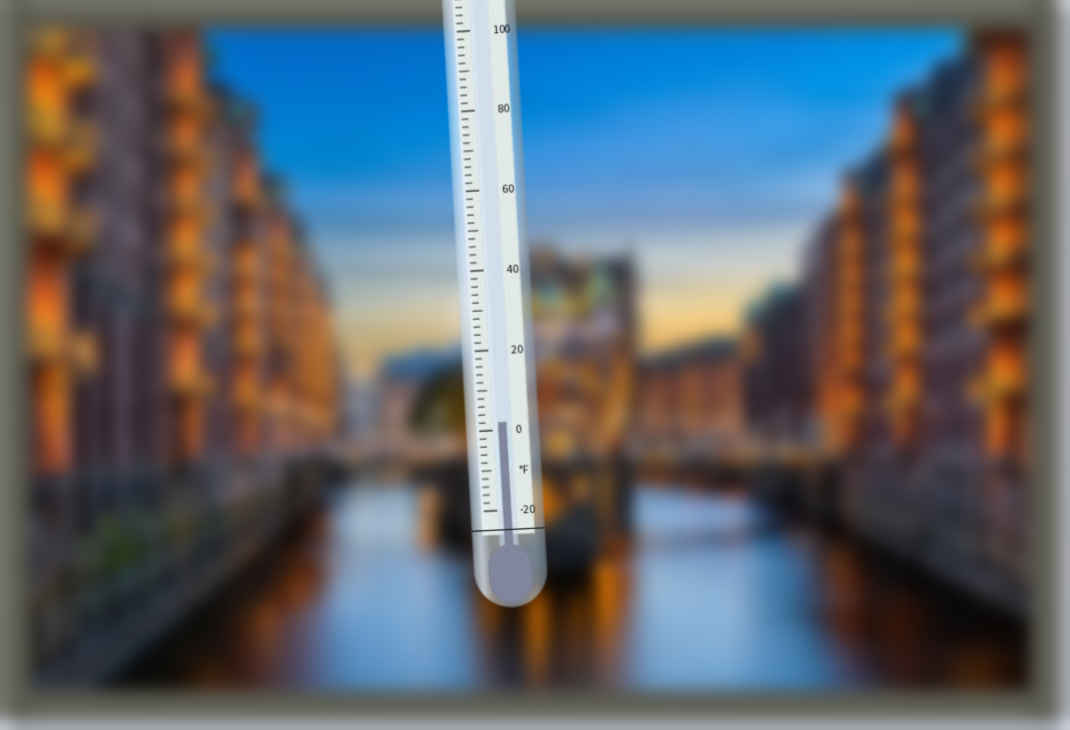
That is 2 °F
